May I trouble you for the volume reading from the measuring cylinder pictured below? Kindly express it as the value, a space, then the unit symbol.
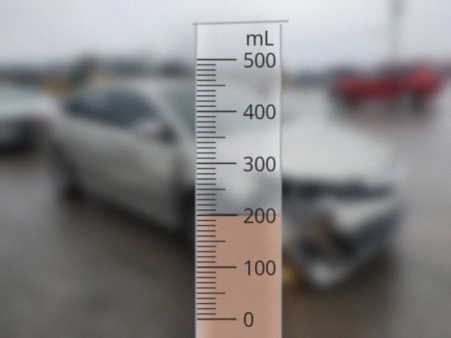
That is 200 mL
